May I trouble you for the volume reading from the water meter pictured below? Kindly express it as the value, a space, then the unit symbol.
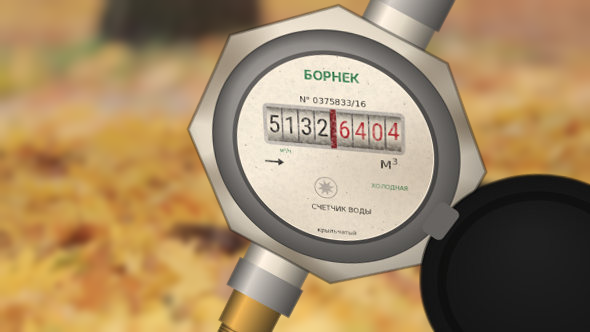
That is 5132.6404 m³
